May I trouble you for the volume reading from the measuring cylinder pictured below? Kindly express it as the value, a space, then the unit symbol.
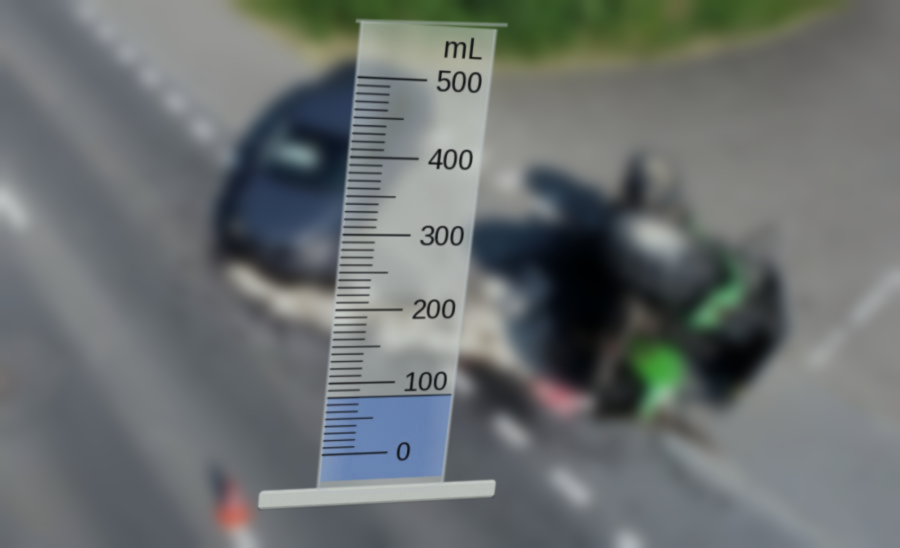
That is 80 mL
